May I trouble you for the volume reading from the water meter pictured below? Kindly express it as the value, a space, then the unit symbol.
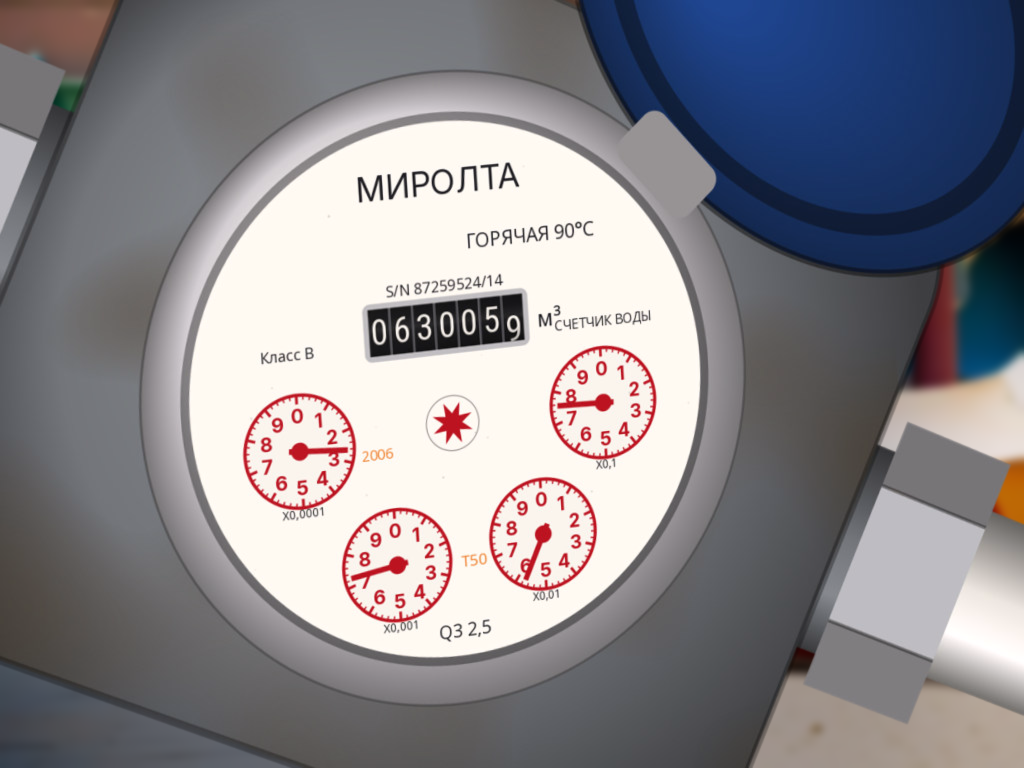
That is 630058.7572 m³
